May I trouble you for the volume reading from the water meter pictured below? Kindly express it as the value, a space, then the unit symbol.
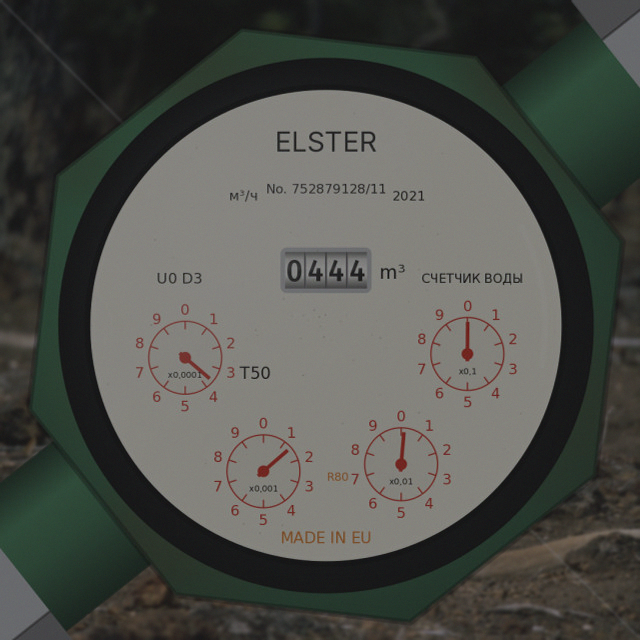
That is 444.0013 m³
